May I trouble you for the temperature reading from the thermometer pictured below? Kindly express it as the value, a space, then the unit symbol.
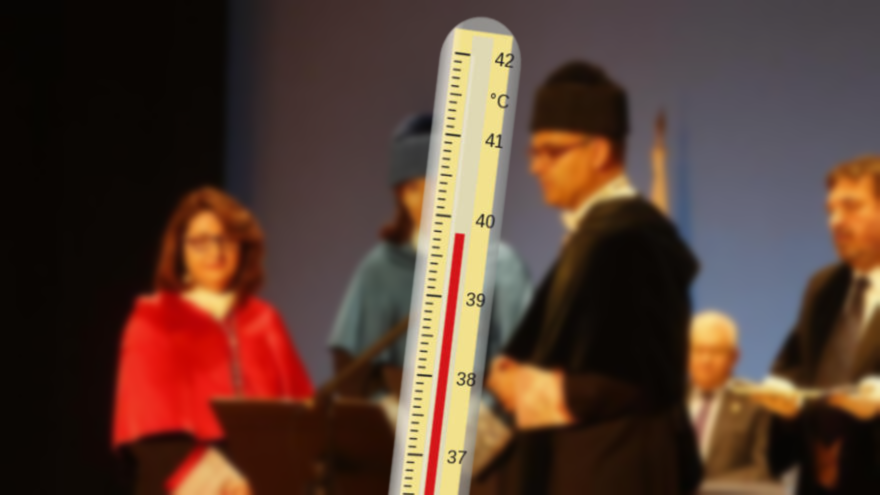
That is 39.8 °C
